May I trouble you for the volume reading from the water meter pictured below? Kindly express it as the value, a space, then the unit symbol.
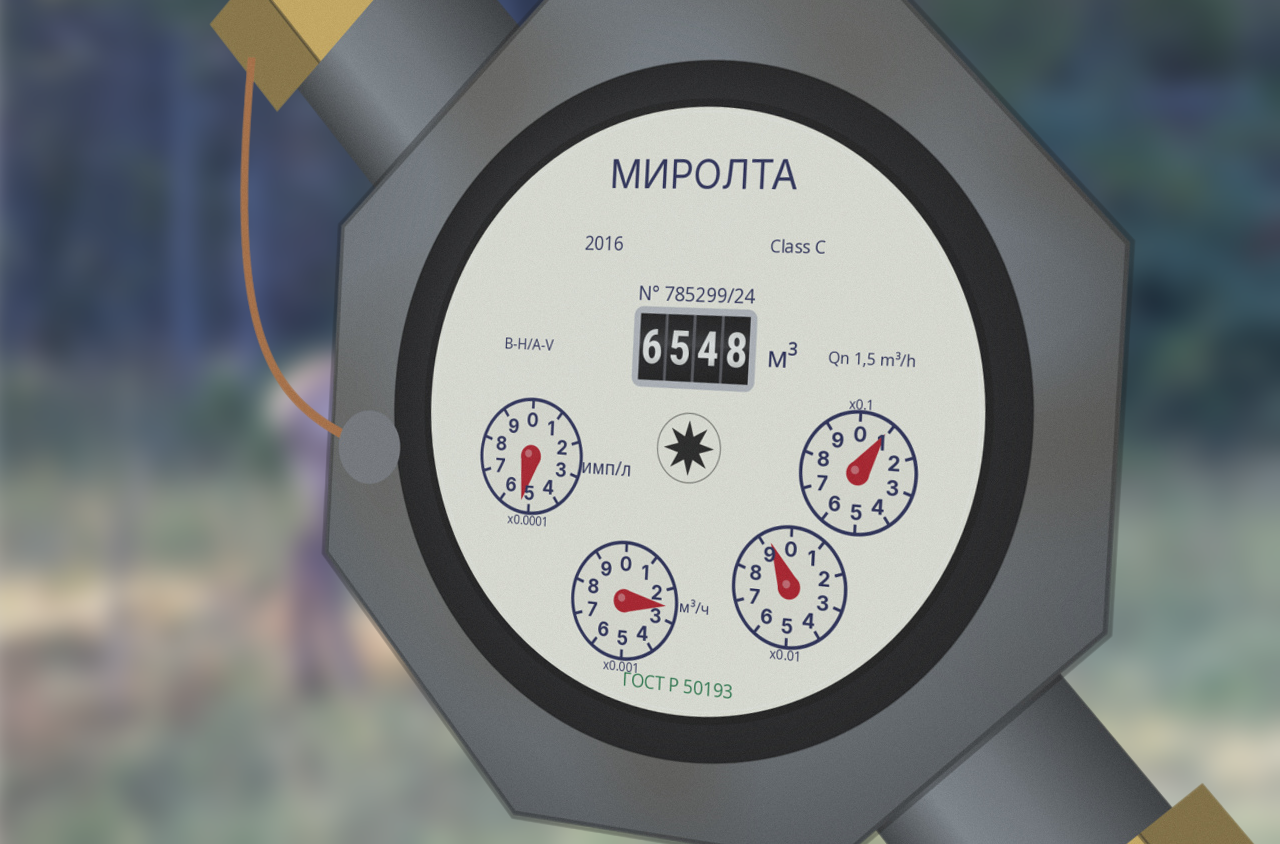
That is 6548.0925 m³
